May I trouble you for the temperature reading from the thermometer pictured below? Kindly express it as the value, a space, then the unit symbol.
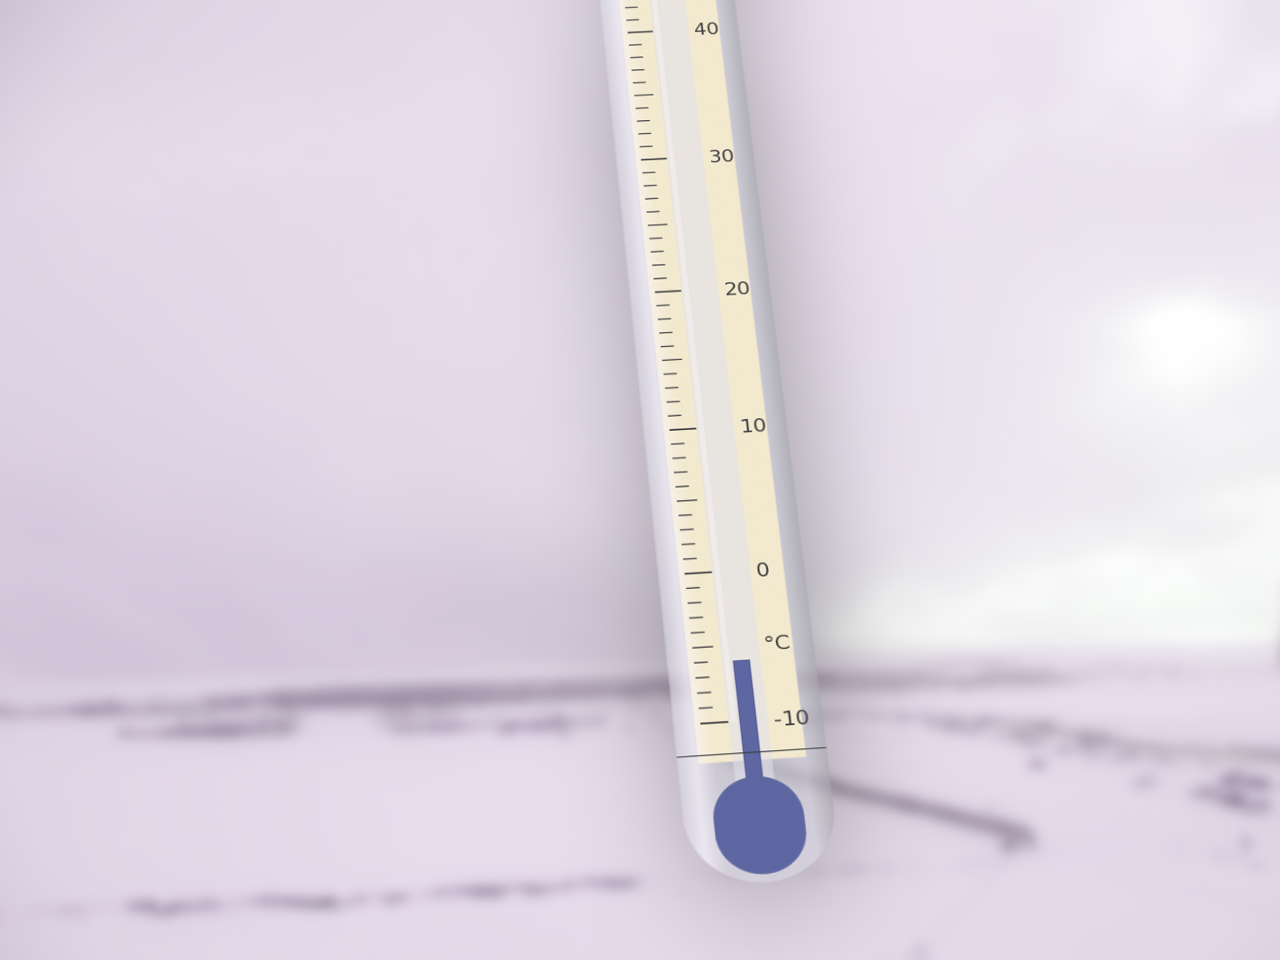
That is -6 °C
